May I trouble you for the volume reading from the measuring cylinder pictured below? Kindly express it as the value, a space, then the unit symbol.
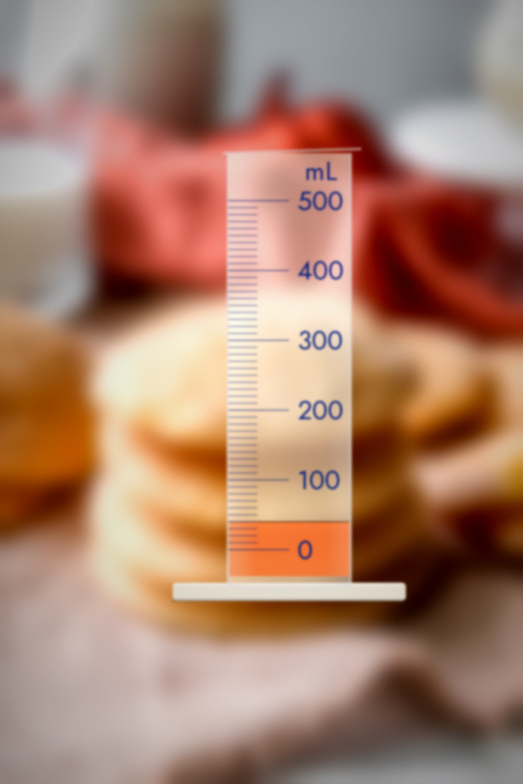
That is 40 mL
